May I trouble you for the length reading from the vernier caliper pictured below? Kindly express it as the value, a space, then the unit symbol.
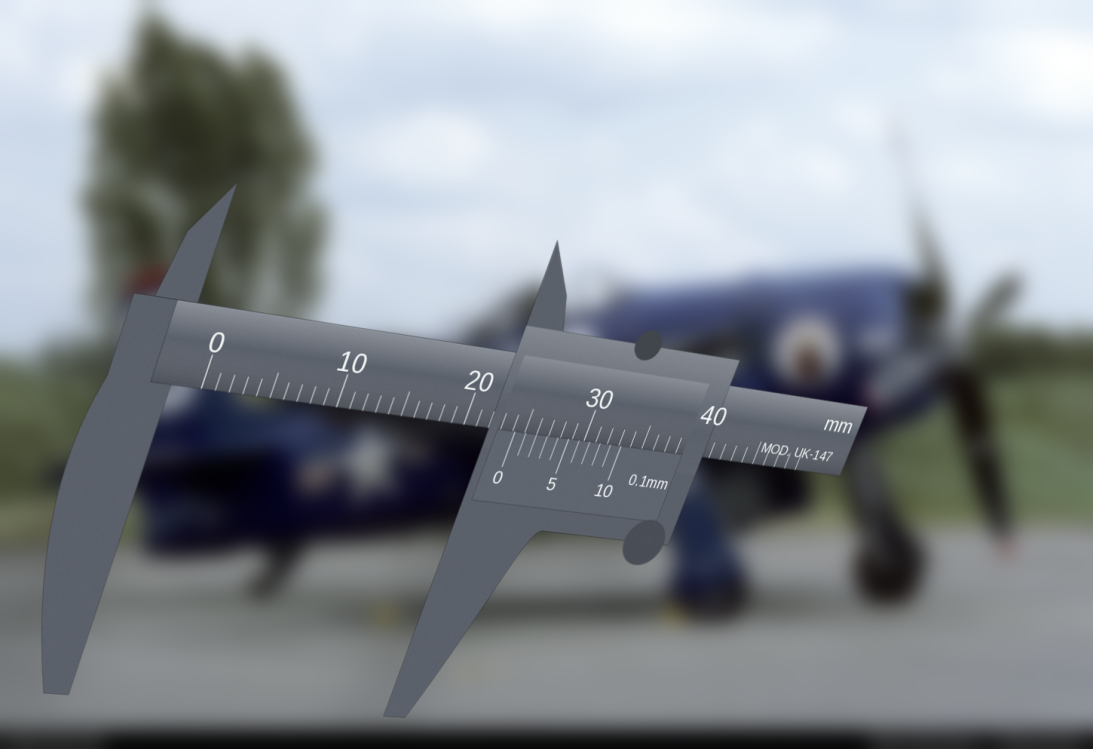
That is 24.2 mm
